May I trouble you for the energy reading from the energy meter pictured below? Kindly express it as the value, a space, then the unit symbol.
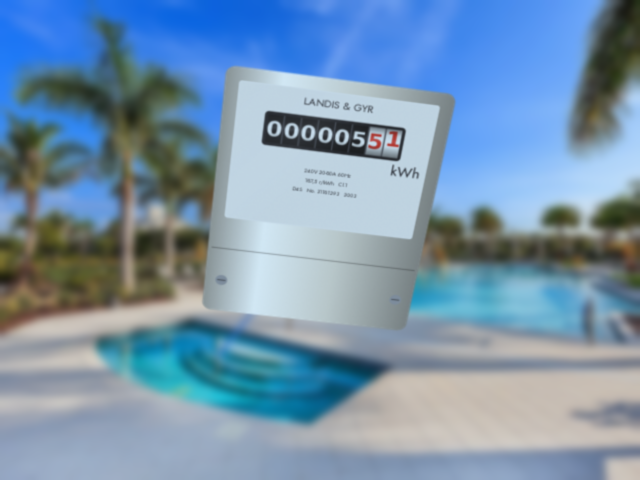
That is 5.51 kWh
